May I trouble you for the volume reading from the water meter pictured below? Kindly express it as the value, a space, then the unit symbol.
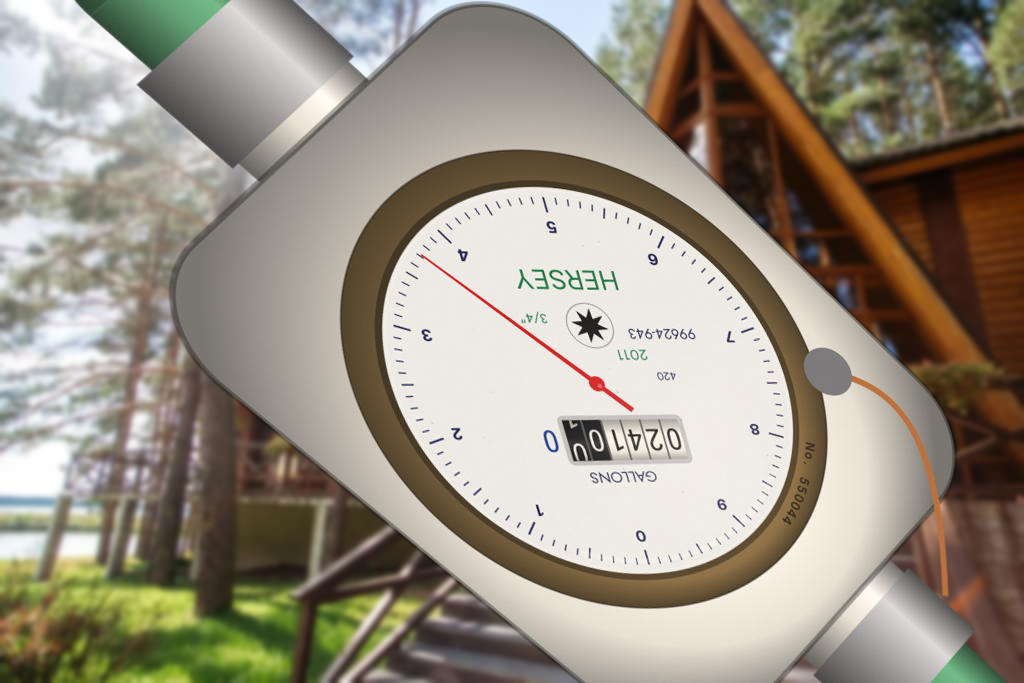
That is 241003.7 gal
